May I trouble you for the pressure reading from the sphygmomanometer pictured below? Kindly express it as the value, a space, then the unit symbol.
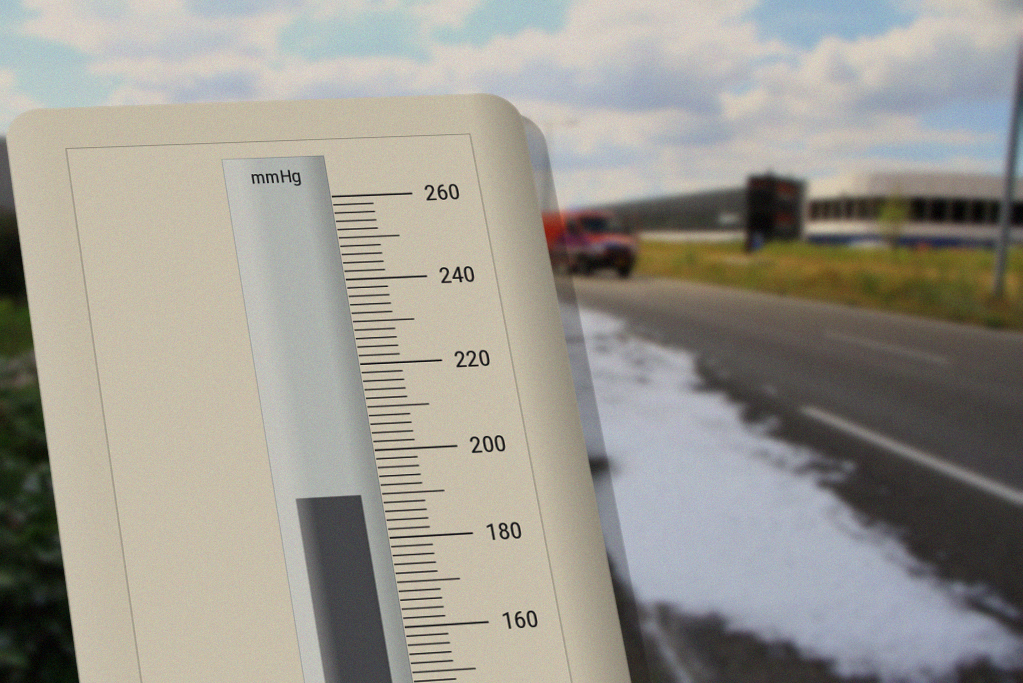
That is 190 mmHg
